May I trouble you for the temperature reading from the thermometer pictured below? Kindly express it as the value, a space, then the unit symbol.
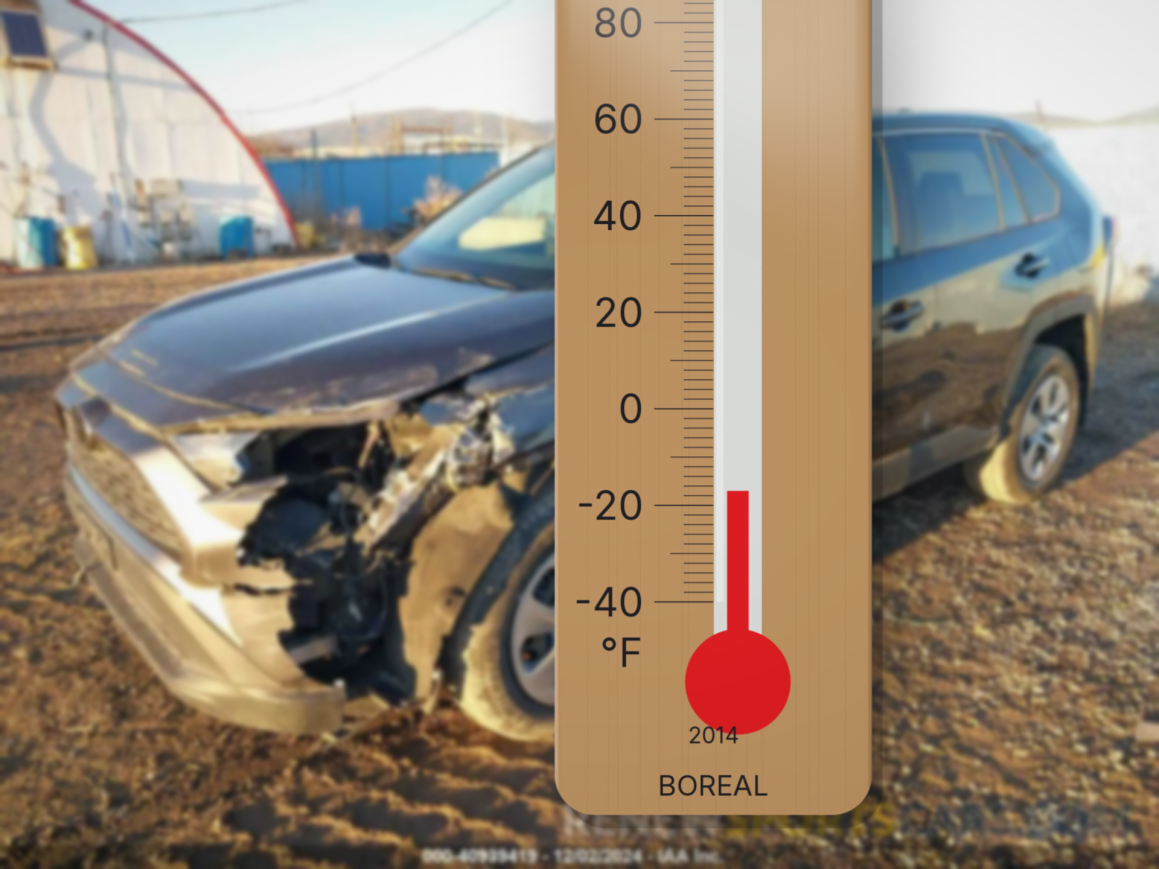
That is -17 °F
